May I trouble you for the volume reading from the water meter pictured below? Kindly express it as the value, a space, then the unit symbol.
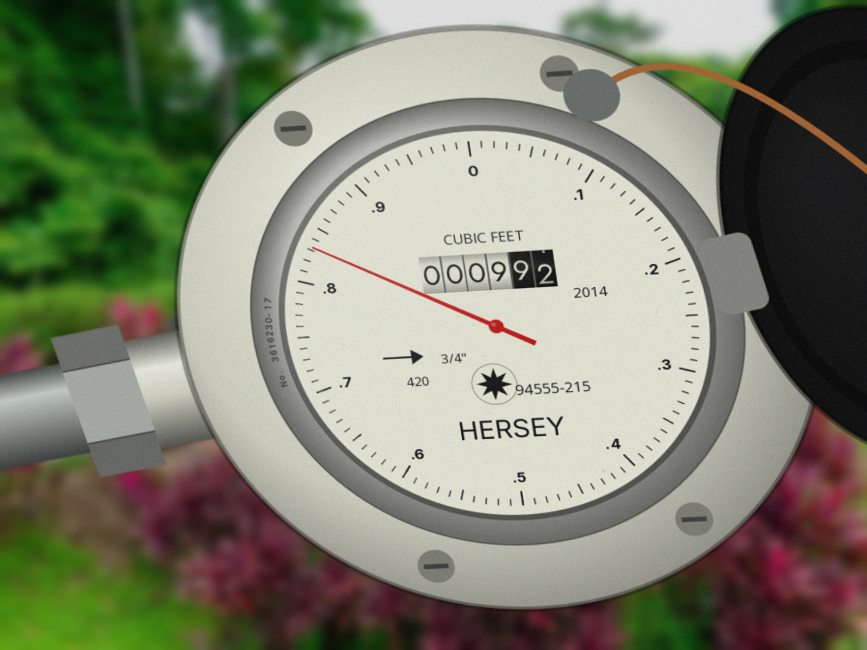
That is 991.83 ft³
